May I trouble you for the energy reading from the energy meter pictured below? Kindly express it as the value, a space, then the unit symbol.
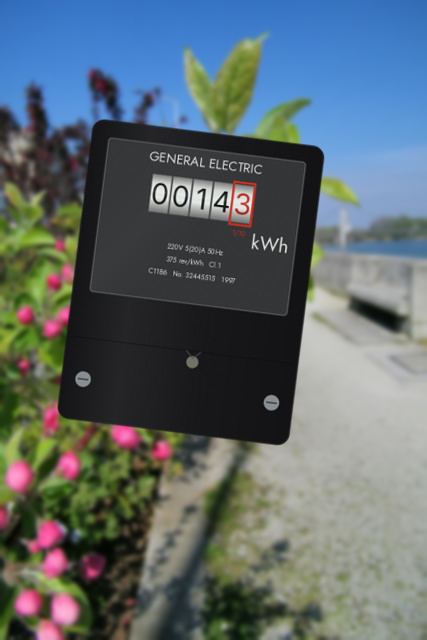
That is 14.3 kWh
